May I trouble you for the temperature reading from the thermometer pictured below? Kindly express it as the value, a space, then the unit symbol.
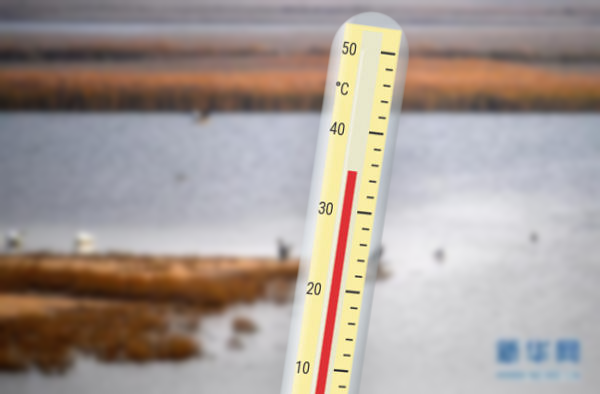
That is 35 °C
